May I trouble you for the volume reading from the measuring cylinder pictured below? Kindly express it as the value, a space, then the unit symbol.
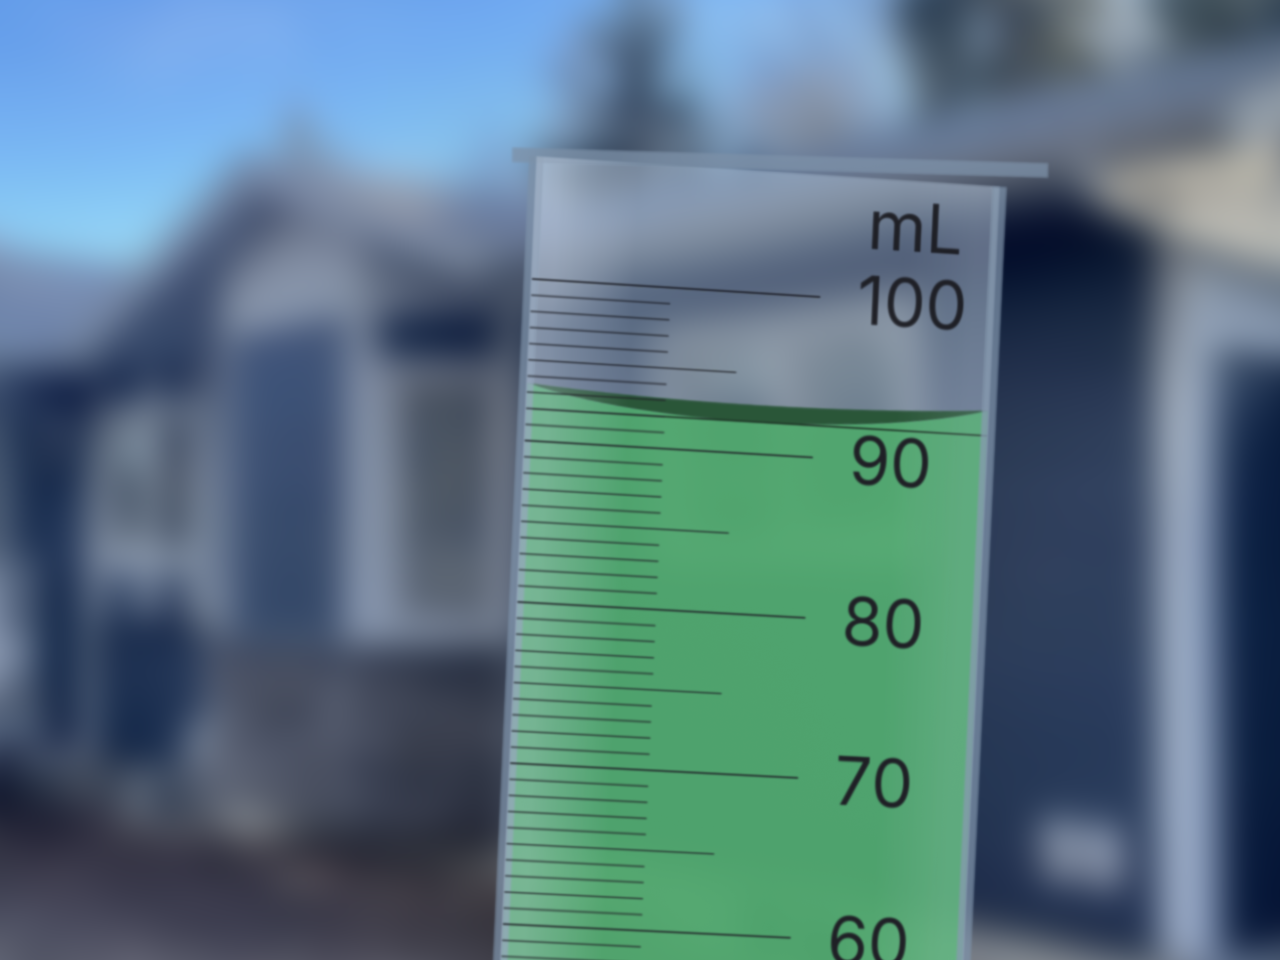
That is 92 mL
